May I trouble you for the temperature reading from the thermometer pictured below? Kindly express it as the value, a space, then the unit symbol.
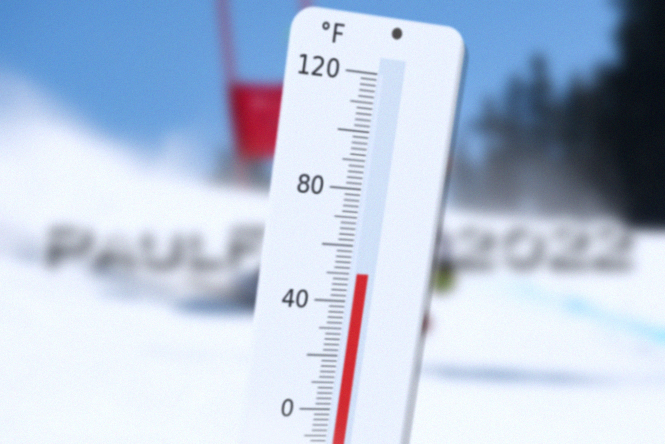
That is 50 °F
